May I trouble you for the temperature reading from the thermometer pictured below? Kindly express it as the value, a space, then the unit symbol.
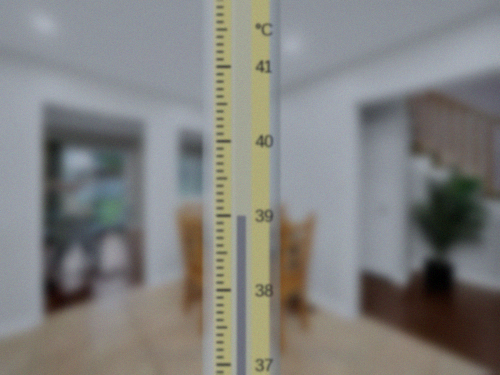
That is 39 °C
